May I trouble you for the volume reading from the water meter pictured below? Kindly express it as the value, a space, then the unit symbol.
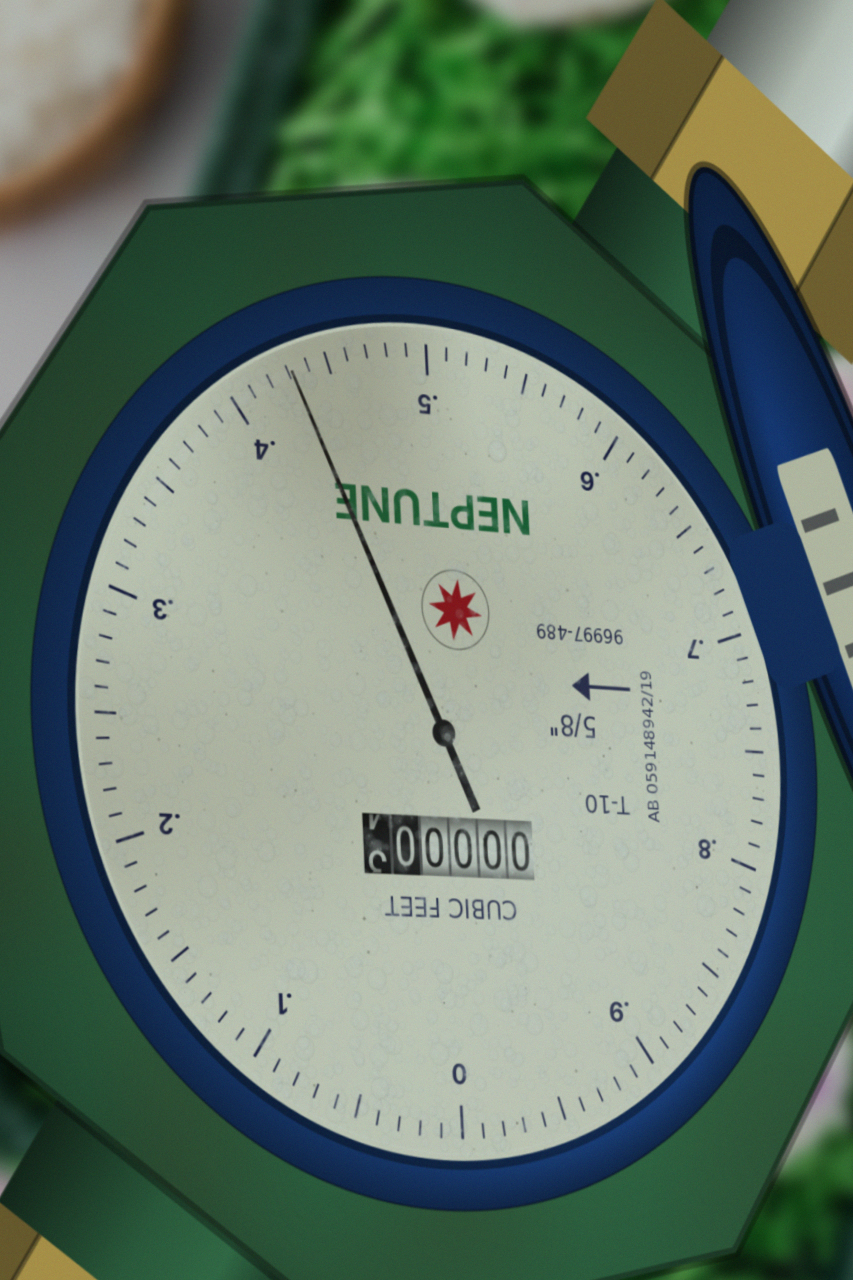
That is 3.43 ft³
